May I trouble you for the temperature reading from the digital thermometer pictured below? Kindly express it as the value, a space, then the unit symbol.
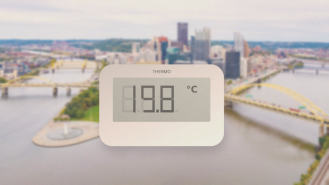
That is 19.8 °C
